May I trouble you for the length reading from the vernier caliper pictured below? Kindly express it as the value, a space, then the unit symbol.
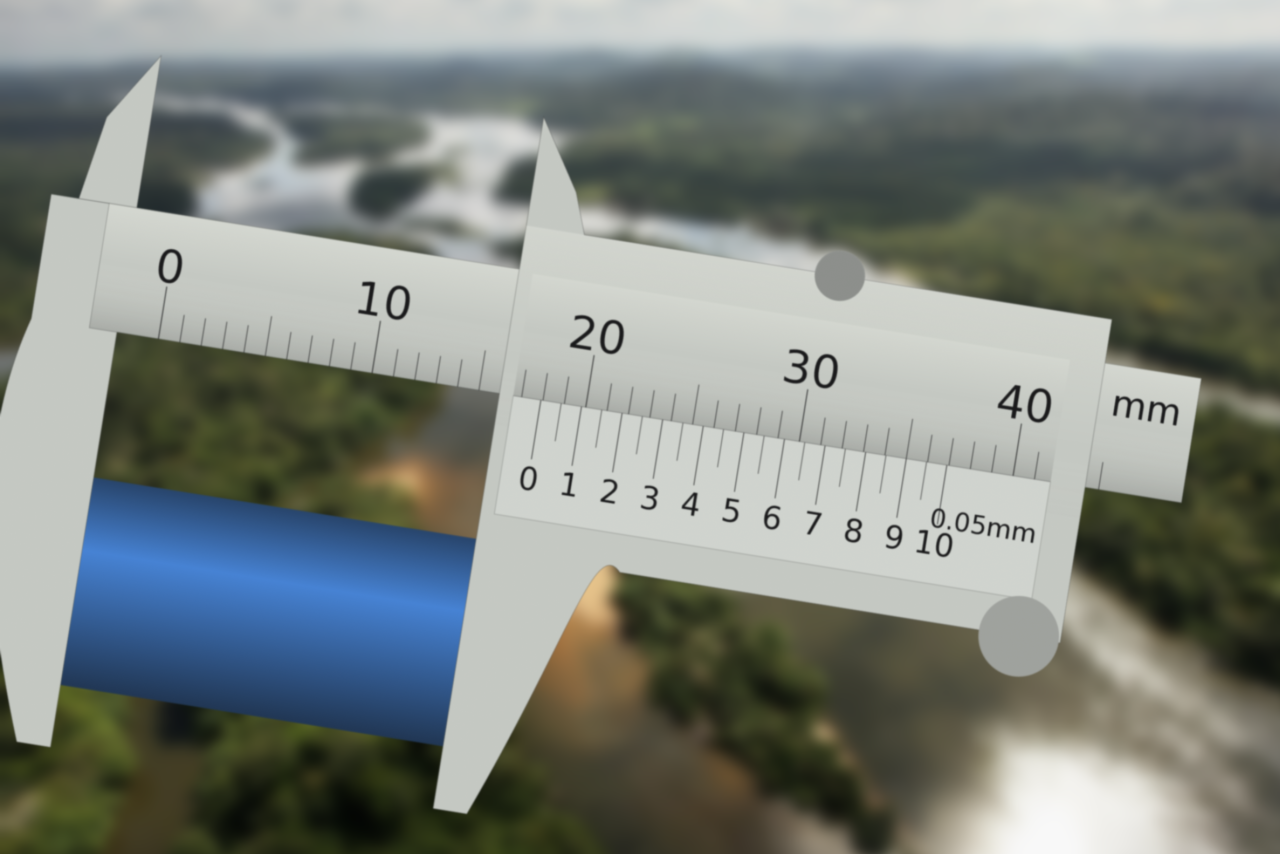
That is 17.9 mm
